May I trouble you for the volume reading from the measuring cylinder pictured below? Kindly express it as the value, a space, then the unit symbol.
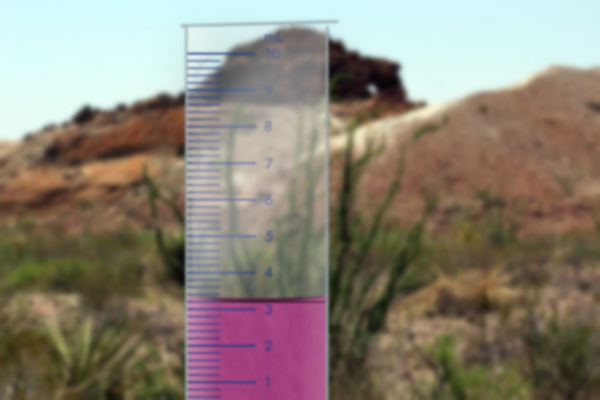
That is 3.2 mL
